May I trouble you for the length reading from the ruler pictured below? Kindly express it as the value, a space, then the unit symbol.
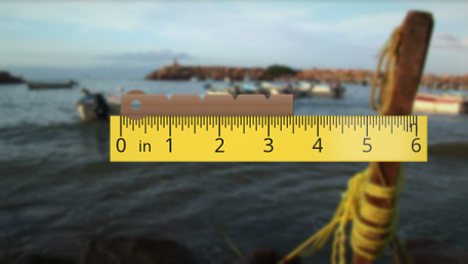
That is 3.5 in
